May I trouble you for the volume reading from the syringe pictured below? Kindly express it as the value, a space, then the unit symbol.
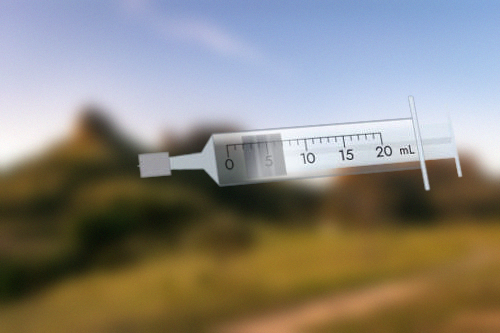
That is 2 mL
